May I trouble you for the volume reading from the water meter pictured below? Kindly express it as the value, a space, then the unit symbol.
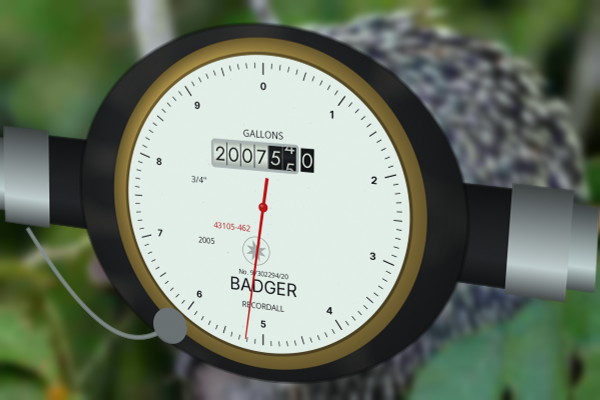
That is 2007545.2 gal
